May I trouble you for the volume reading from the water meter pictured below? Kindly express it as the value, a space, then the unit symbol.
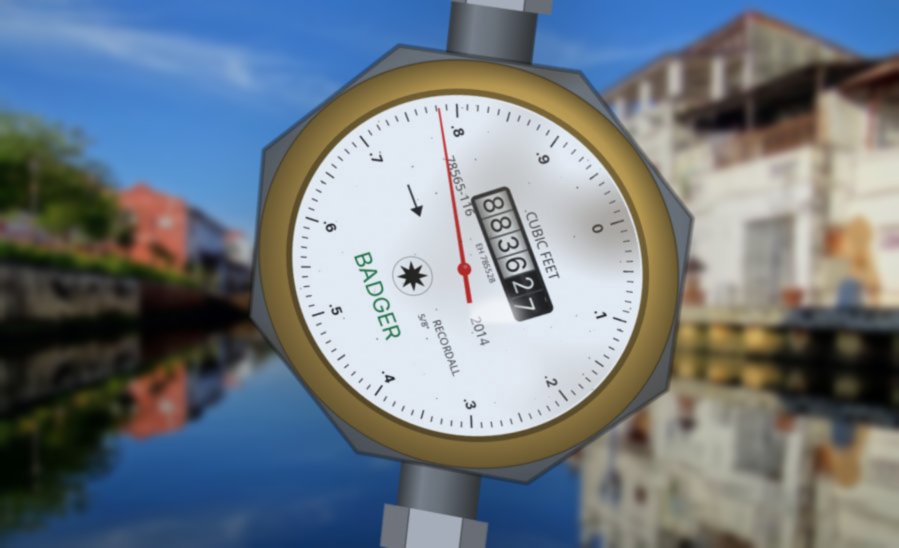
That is 883626.78 ft³
